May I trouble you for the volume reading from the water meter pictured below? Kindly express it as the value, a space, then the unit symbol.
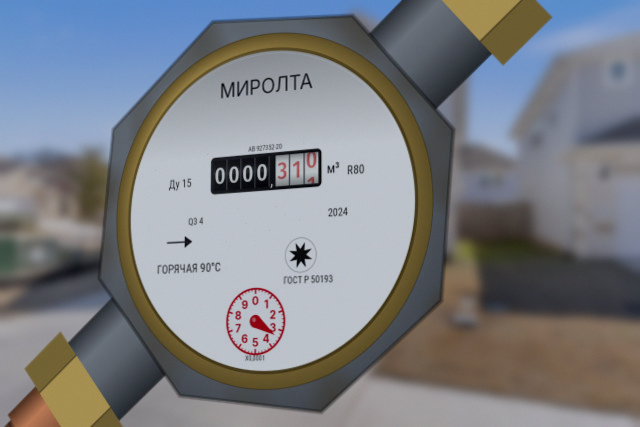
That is 0.3103 m³
